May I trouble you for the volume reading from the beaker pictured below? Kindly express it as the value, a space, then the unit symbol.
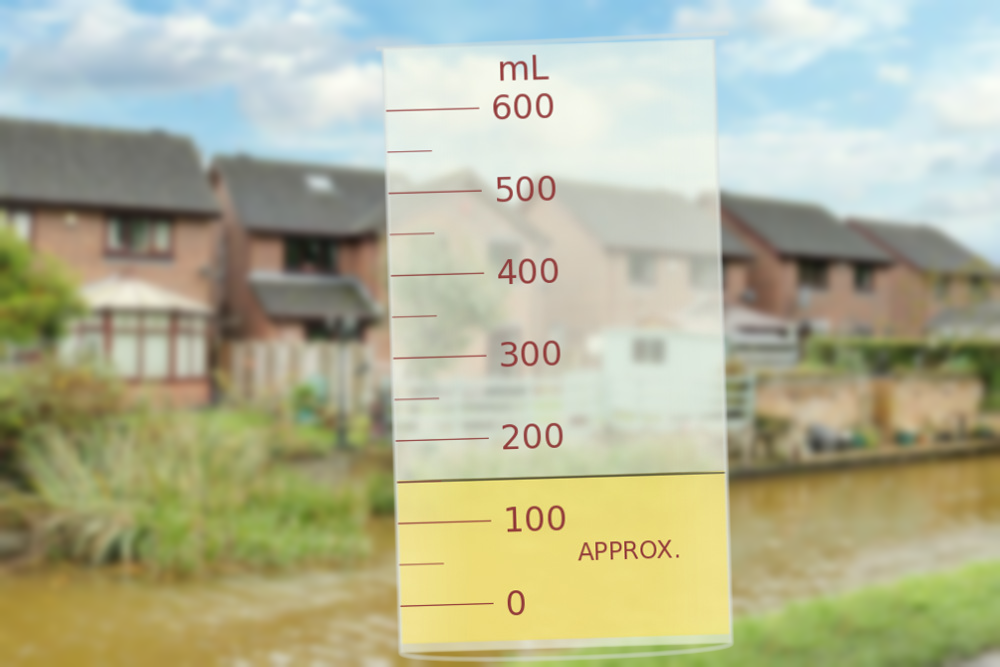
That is 150 mL
